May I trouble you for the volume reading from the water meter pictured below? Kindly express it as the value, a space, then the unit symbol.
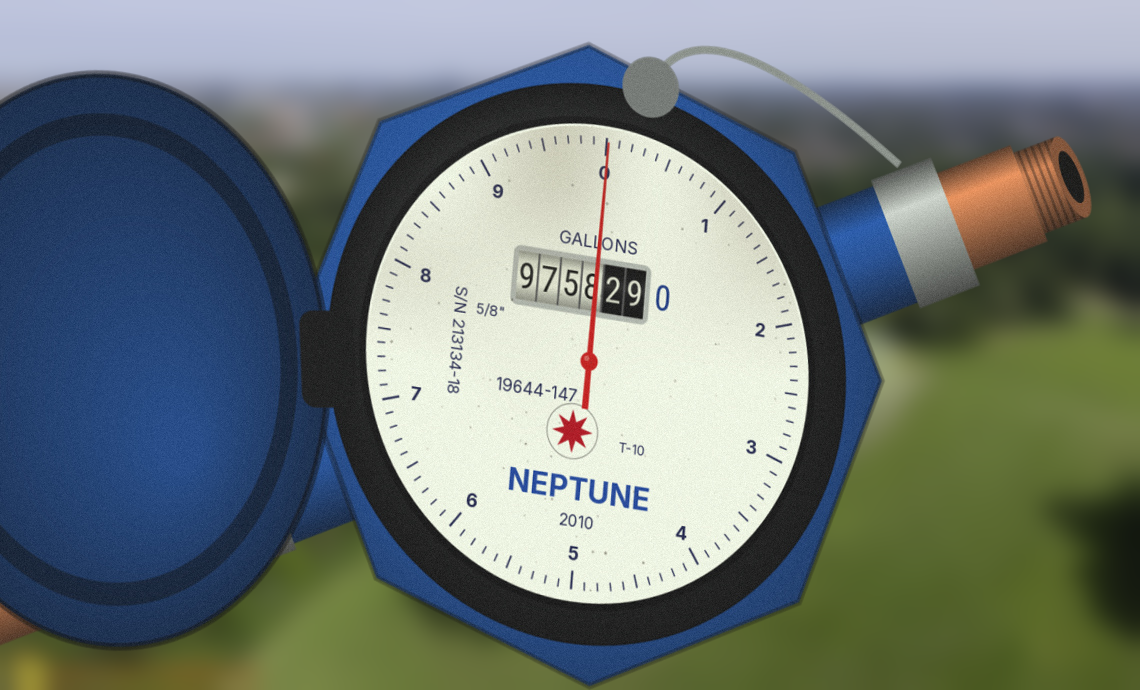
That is 9758290.0 gal
